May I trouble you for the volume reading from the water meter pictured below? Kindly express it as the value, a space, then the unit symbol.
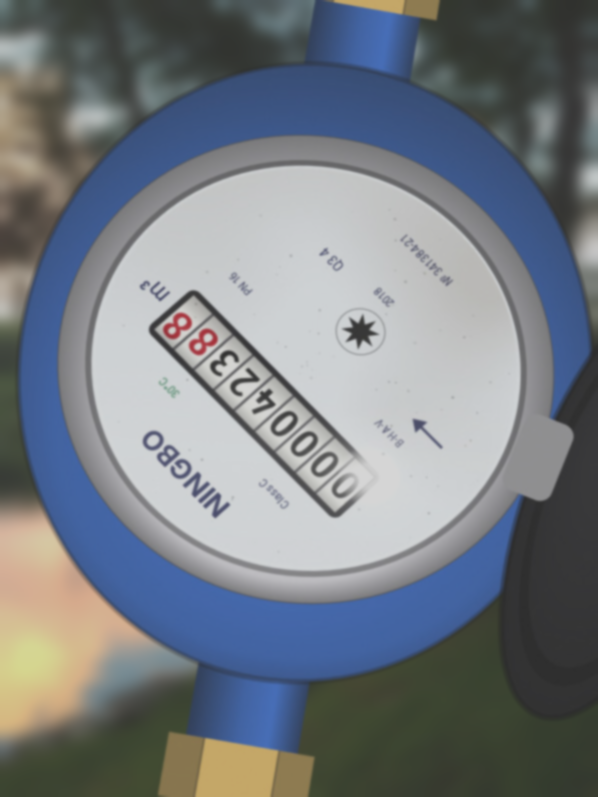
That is 423.88 m³
